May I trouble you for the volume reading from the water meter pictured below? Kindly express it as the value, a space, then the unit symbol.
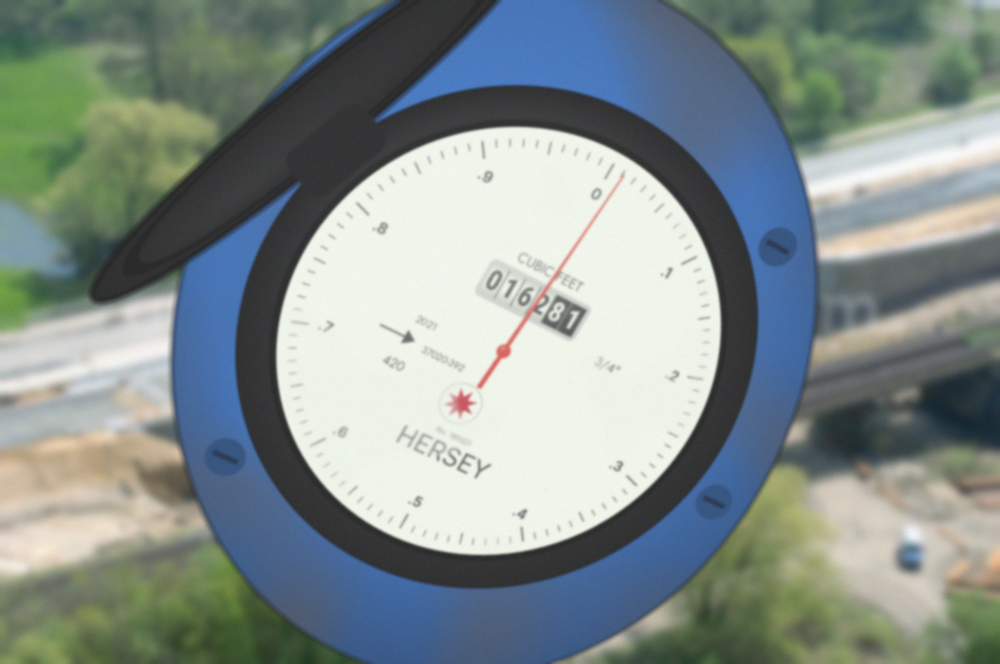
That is 16281.01 ft³
